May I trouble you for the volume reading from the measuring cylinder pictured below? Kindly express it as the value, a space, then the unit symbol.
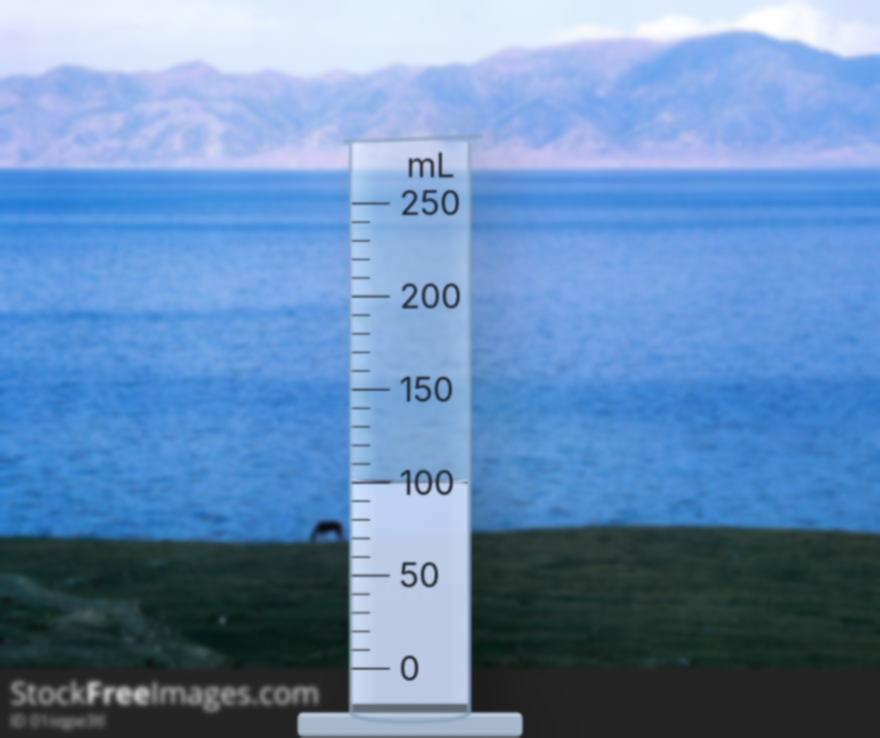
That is 100 mL
